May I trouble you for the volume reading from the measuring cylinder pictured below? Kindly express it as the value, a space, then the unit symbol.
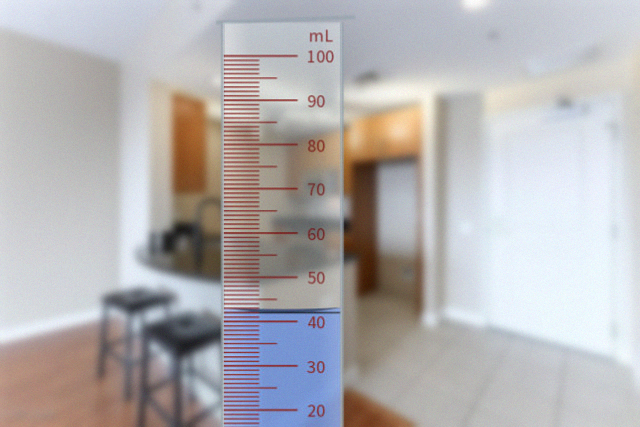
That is 42 mL
